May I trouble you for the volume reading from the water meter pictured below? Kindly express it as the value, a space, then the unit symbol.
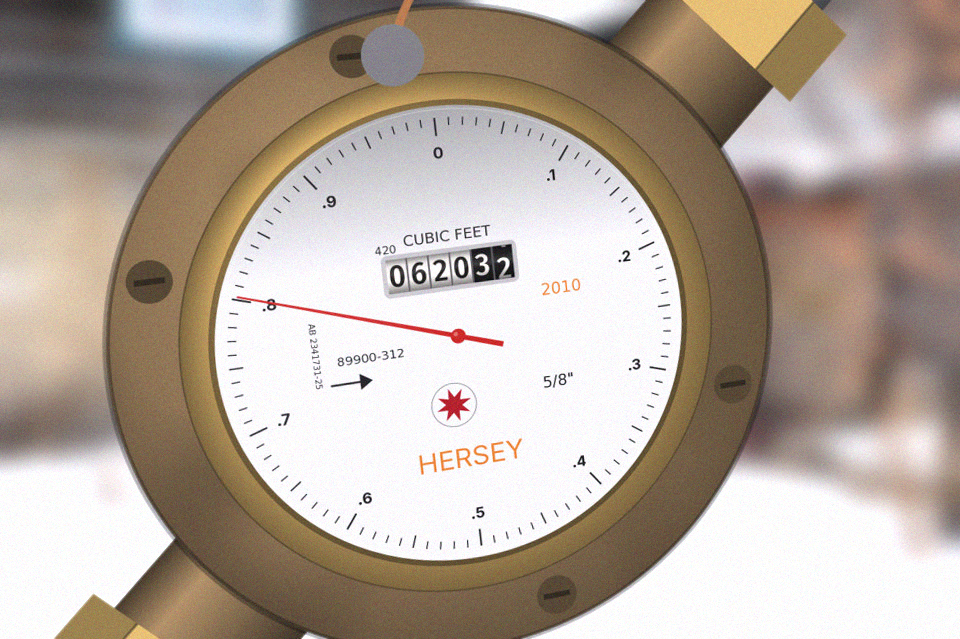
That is 62031.80 ft³
